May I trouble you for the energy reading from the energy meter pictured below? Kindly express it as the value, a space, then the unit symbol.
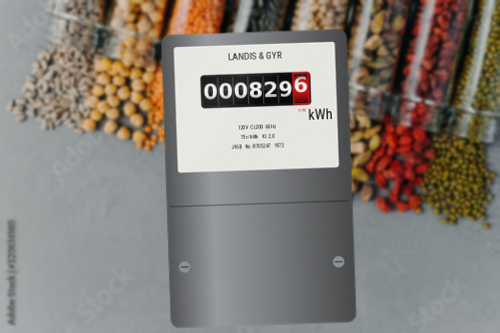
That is 829.6 kWh
